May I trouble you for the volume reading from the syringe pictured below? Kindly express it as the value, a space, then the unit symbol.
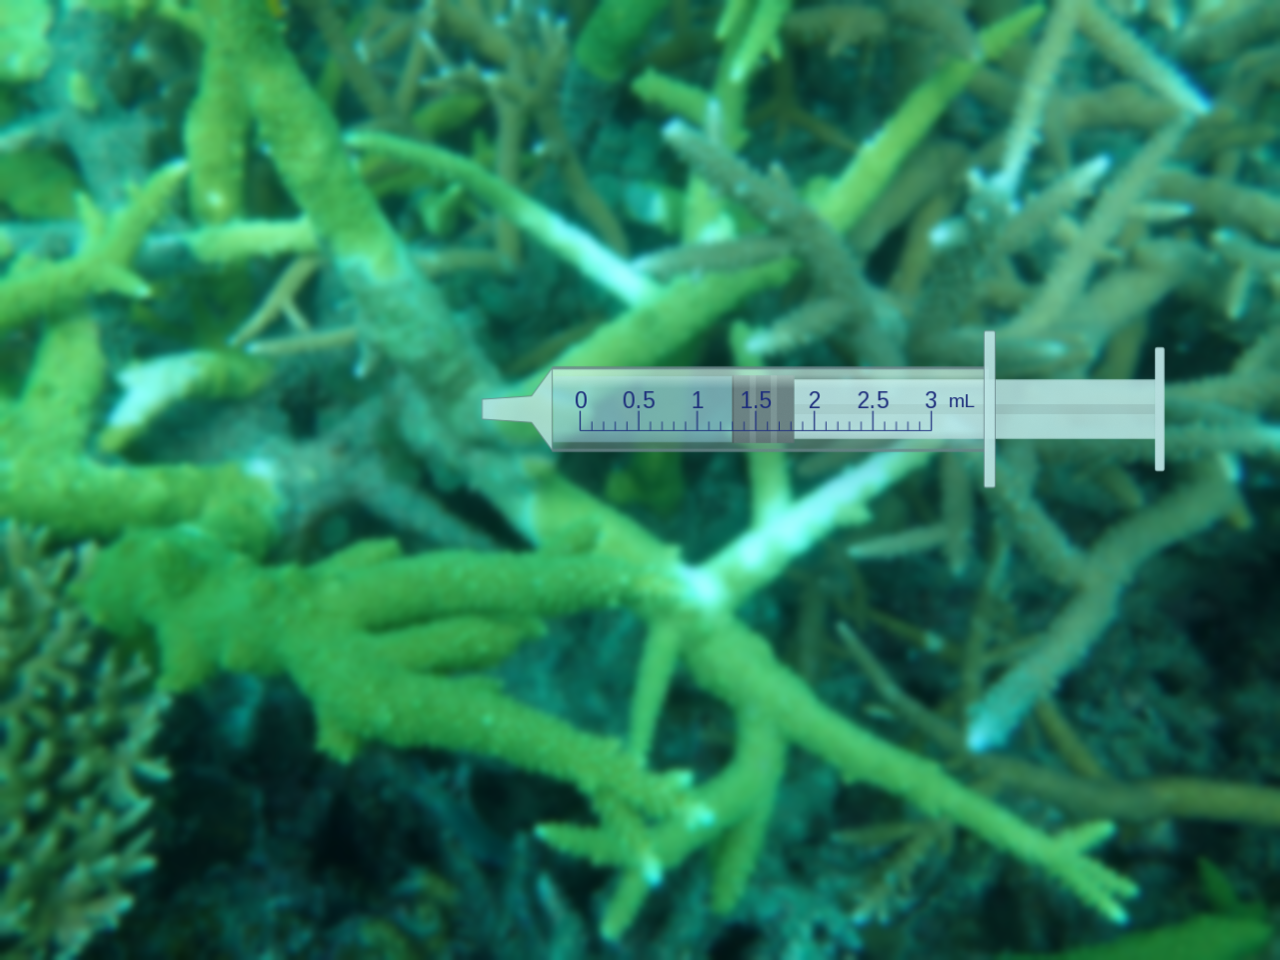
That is 1.3 mL
